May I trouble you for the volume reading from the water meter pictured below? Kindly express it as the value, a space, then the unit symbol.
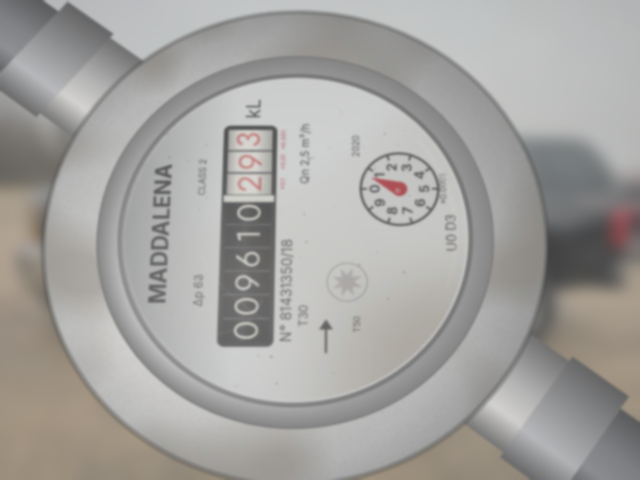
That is 9610.2930 kL
